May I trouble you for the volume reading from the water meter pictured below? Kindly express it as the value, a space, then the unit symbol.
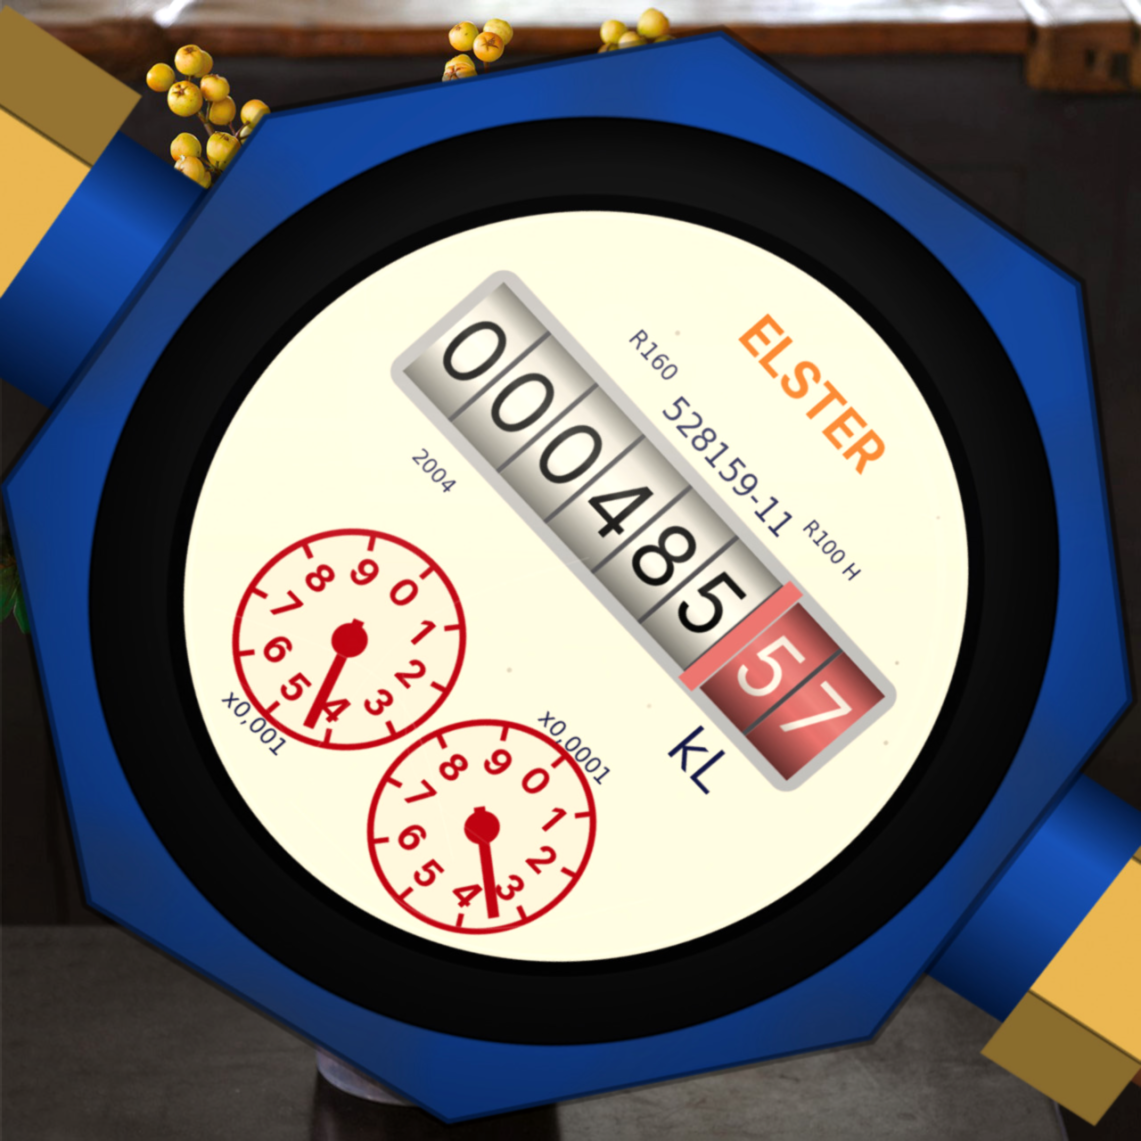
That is 485.5743 kL
